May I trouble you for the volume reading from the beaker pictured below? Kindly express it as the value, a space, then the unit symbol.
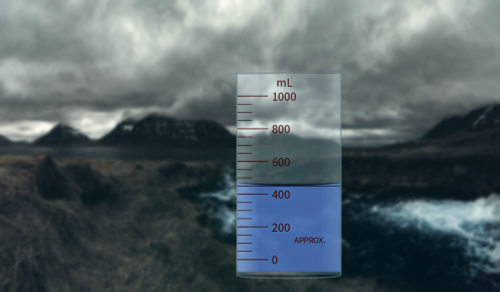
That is 450 mL
